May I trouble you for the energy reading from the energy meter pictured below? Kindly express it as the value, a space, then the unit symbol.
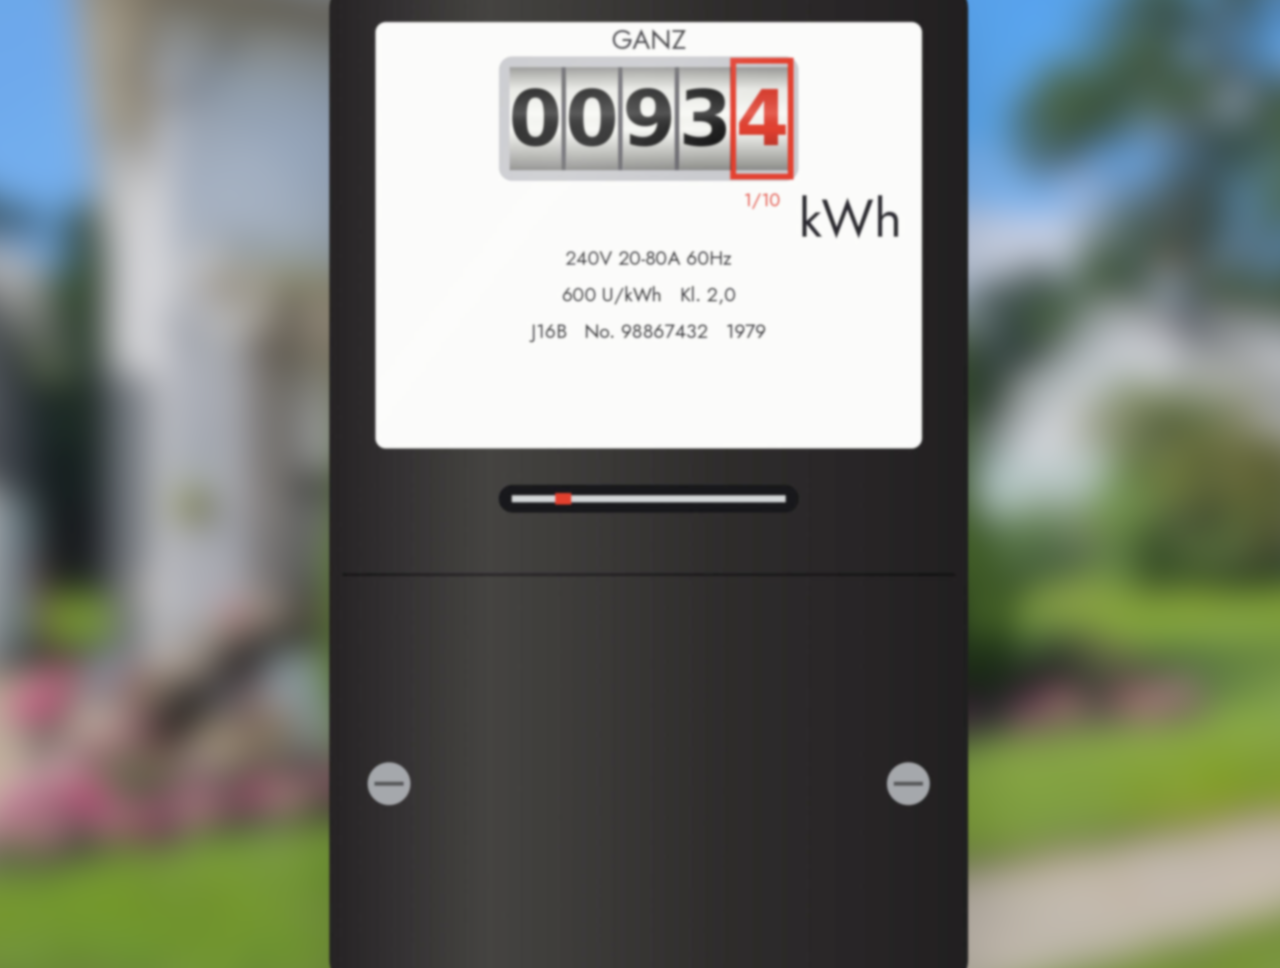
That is 93.4 kWh
